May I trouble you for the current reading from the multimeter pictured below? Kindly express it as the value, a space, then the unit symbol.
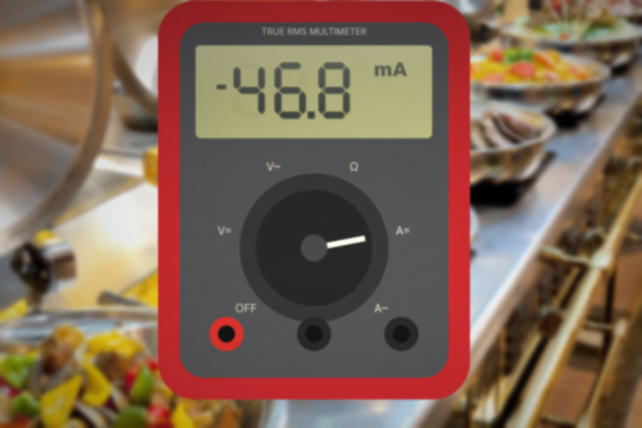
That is -46.8 mA
